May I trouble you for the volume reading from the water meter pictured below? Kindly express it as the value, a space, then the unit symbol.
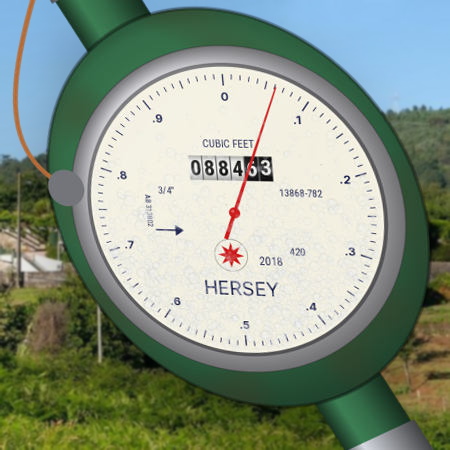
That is 88463.06 ft³
